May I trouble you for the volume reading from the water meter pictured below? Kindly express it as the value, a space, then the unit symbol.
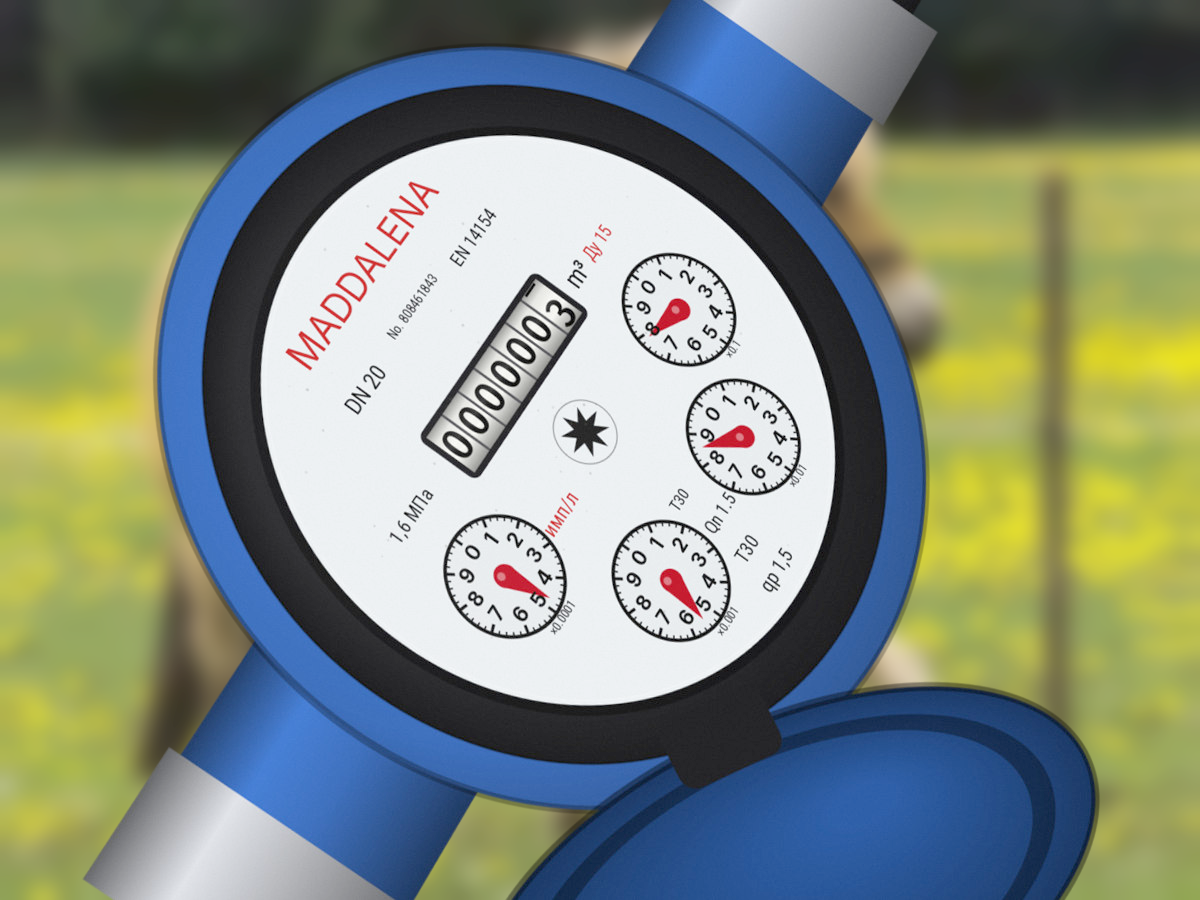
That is 2.7854 m³
